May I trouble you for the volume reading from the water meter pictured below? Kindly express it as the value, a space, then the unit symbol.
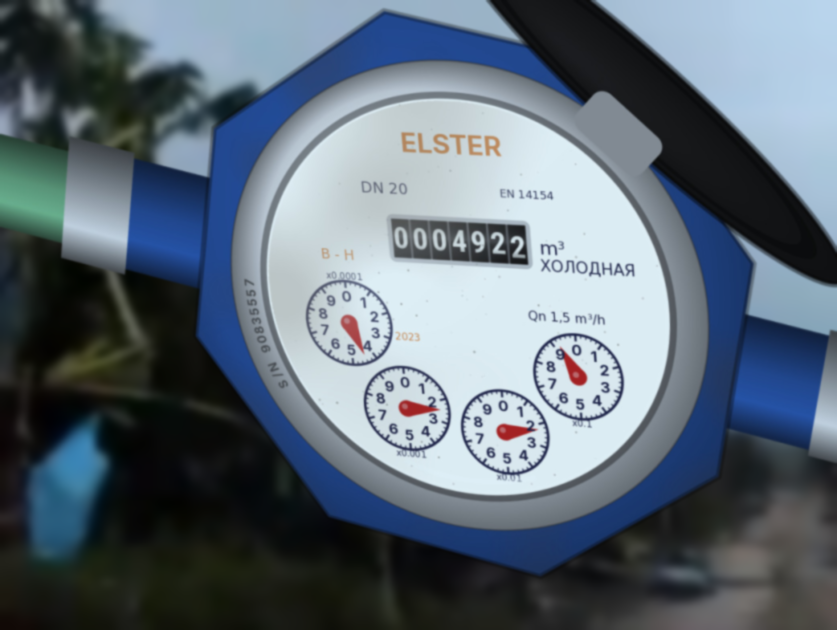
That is 4921.9224 m³
